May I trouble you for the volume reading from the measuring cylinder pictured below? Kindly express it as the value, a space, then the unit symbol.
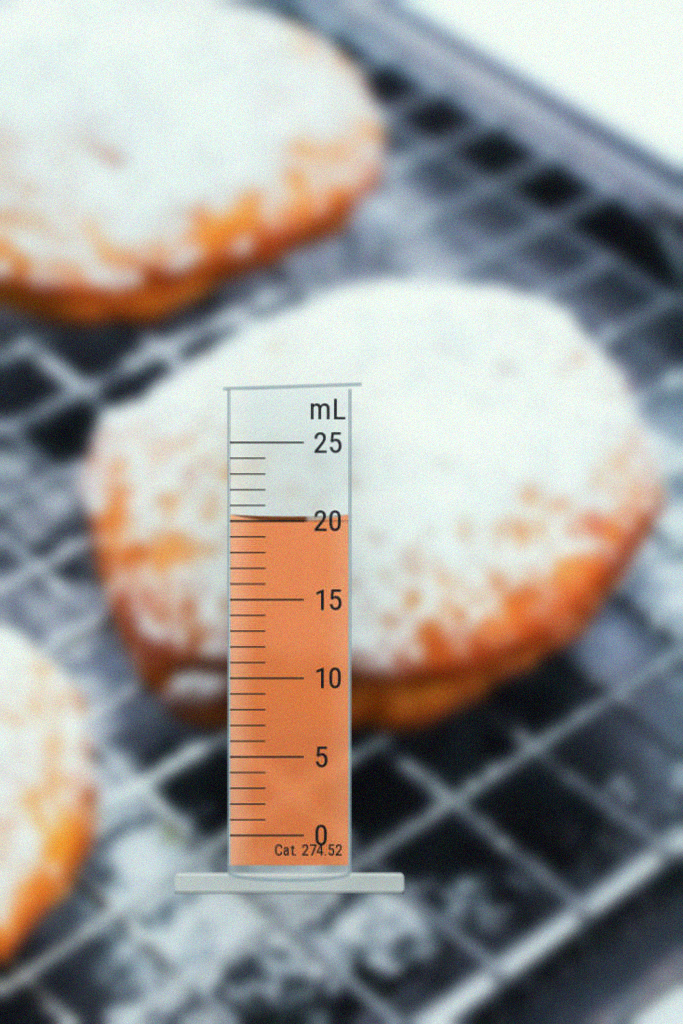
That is 20 mL
